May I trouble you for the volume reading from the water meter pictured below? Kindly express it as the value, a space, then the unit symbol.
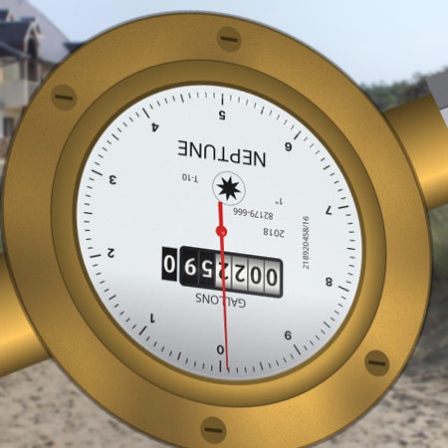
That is 22589.9 gal
